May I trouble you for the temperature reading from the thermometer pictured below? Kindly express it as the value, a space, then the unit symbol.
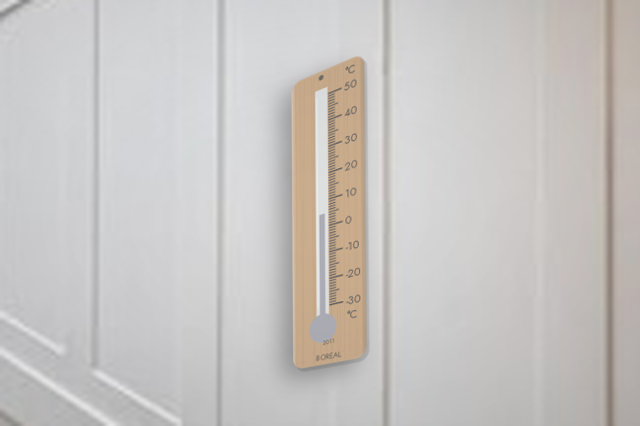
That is 5 °C
